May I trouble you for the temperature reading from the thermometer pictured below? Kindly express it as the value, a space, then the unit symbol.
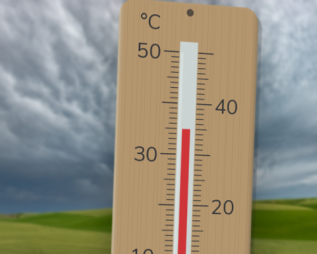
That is 35 °C
